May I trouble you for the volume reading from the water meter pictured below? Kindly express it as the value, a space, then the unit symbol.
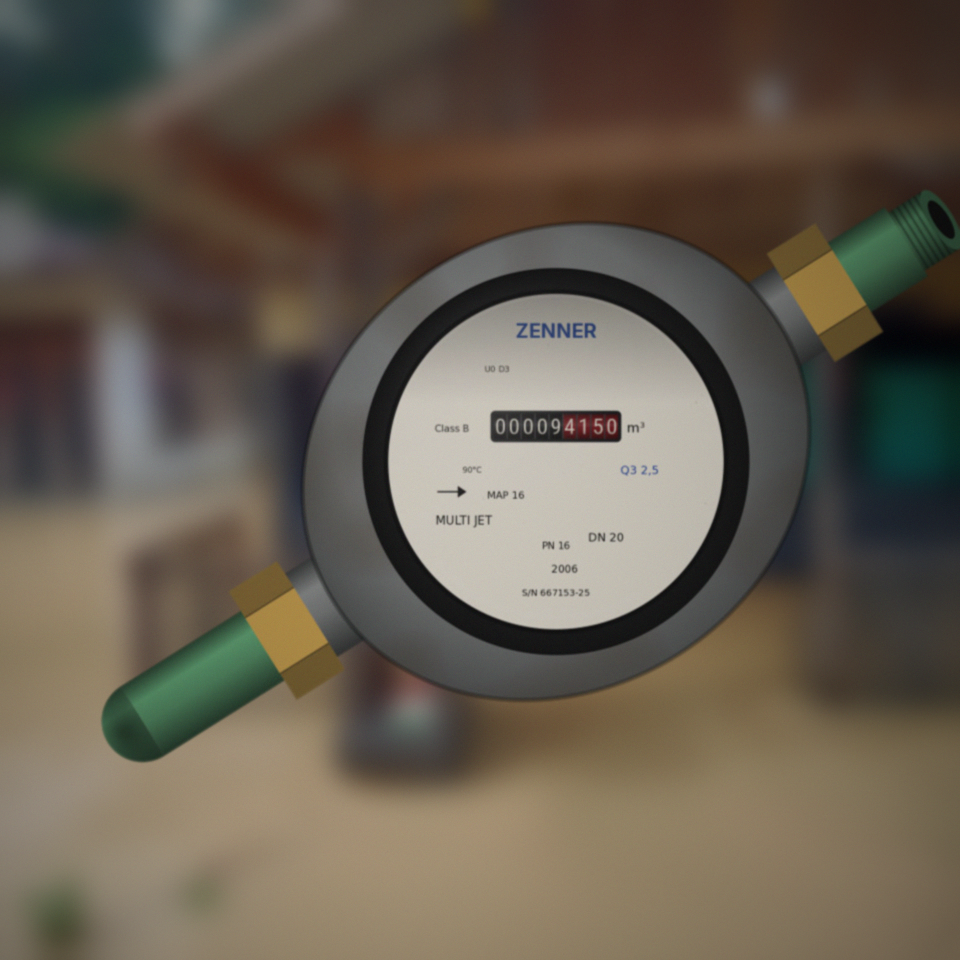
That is 9.4150 m³
